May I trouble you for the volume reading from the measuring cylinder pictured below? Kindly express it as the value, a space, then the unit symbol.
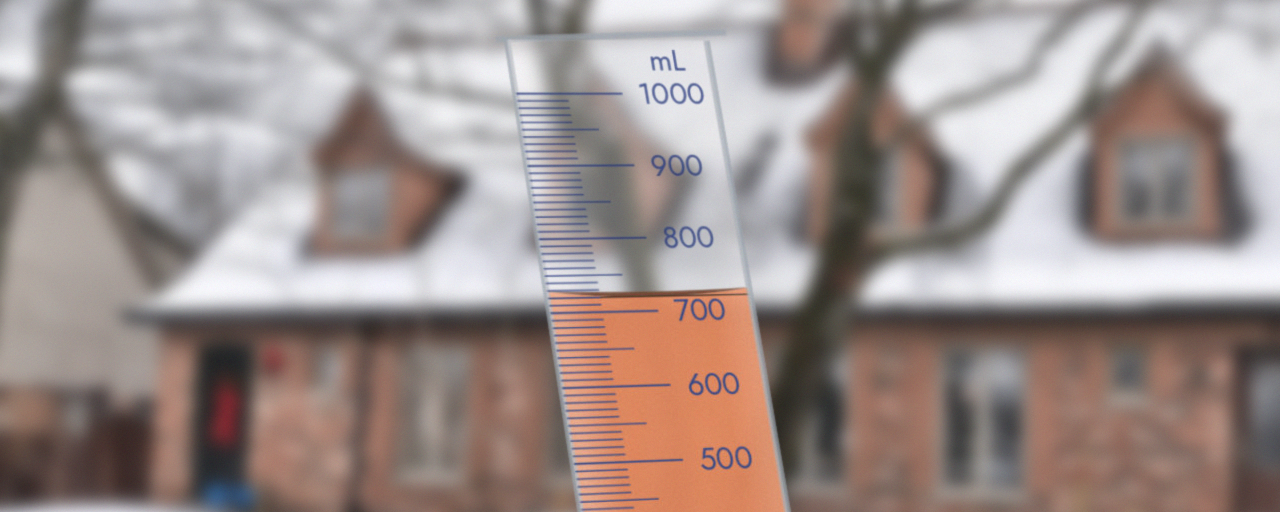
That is 720 mL
